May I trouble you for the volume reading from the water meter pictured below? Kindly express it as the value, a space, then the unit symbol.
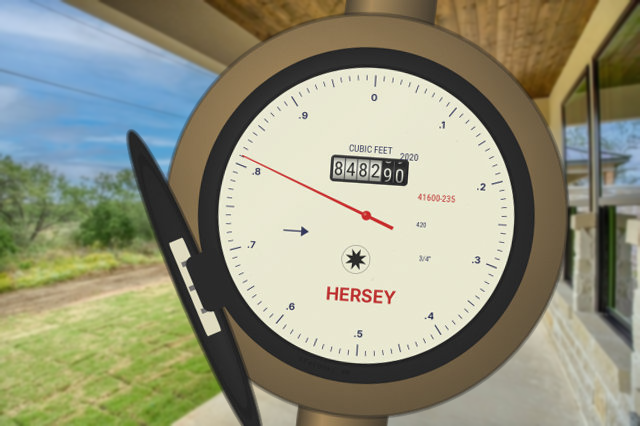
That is 848289.81 ft³
